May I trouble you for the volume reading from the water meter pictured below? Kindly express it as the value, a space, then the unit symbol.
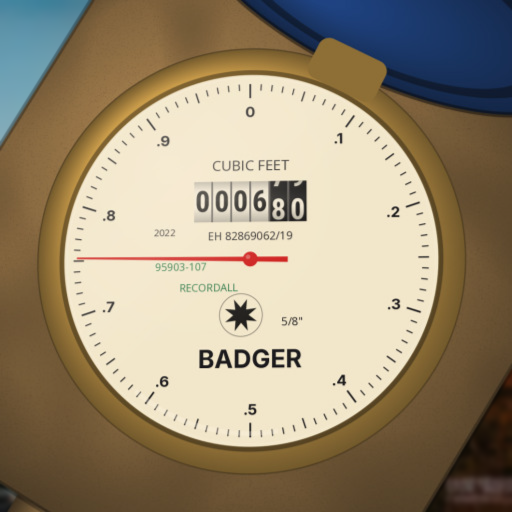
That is 679.75 ft³
